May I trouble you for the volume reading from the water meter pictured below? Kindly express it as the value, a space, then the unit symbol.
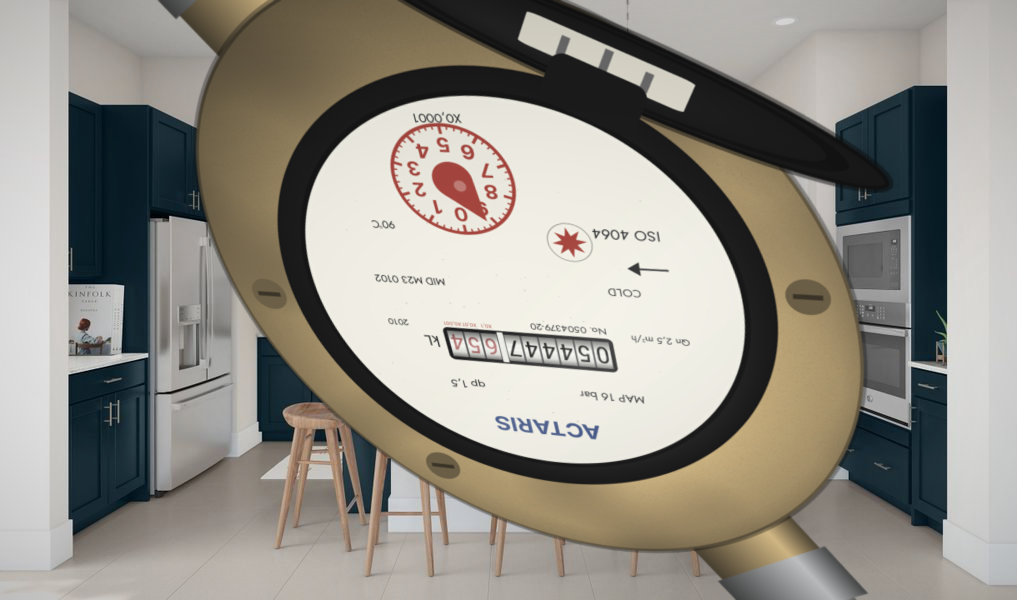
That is 54447.6539 kL
